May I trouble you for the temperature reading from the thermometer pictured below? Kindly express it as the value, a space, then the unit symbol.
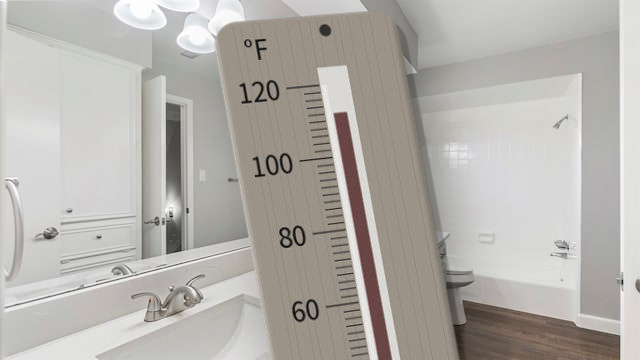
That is 112 °F
